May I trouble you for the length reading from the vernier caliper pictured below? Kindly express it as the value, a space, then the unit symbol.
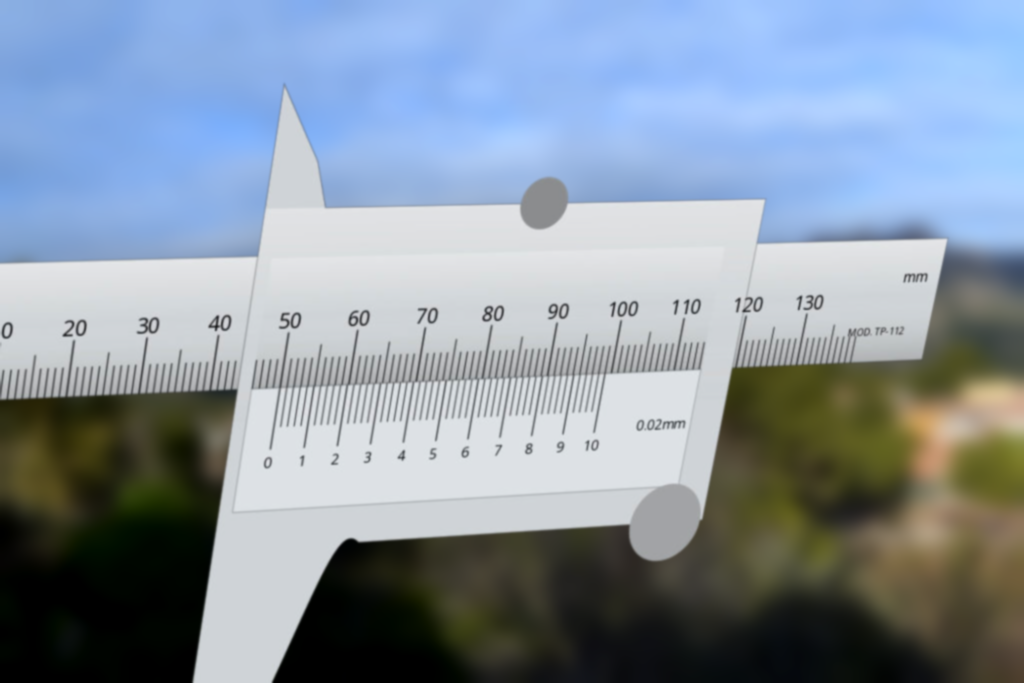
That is 50.0 mm
